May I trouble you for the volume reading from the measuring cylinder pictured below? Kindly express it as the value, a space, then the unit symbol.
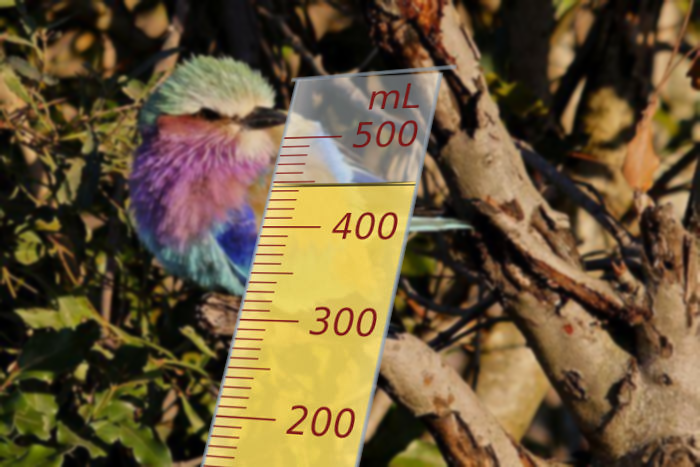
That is 445 mL
